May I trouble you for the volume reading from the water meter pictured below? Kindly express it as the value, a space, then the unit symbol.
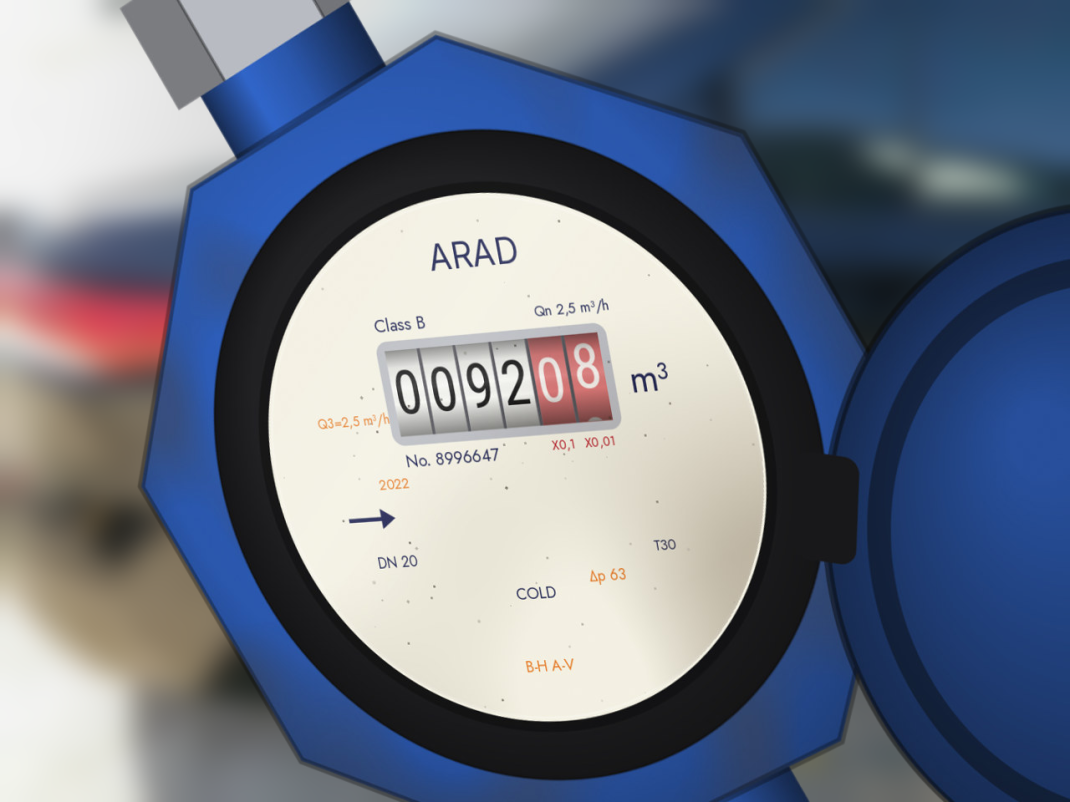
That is 92.08 m³
